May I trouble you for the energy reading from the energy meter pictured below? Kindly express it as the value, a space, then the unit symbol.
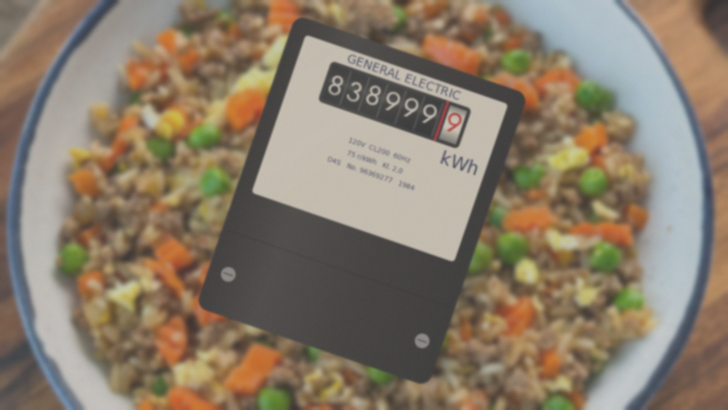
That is 838999.9 kWh
